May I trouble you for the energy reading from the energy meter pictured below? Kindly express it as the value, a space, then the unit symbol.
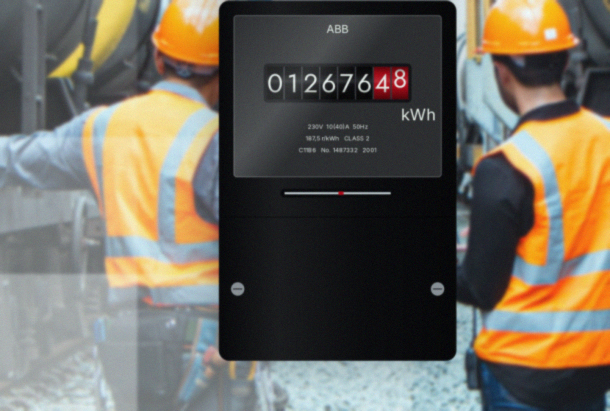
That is 12676.48 kWh
